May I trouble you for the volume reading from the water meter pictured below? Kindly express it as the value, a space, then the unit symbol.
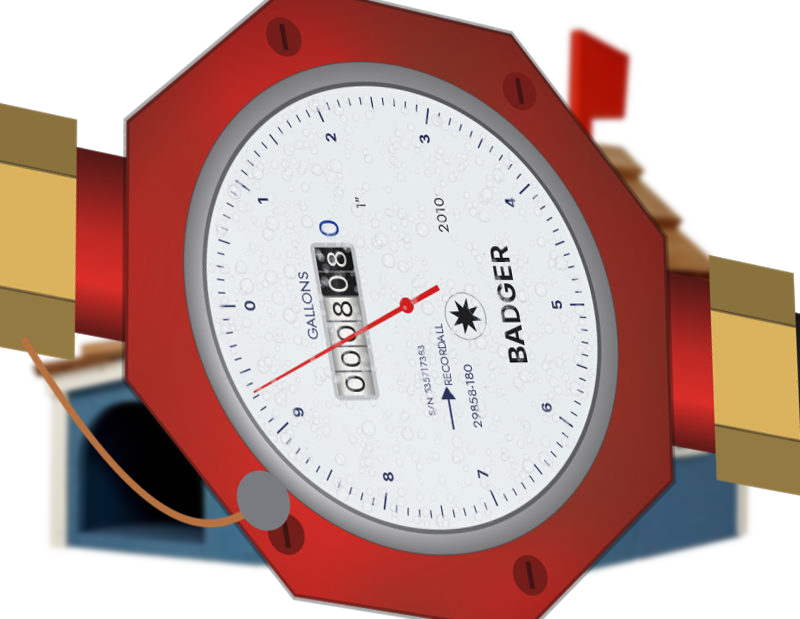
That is 8079.3 gal
